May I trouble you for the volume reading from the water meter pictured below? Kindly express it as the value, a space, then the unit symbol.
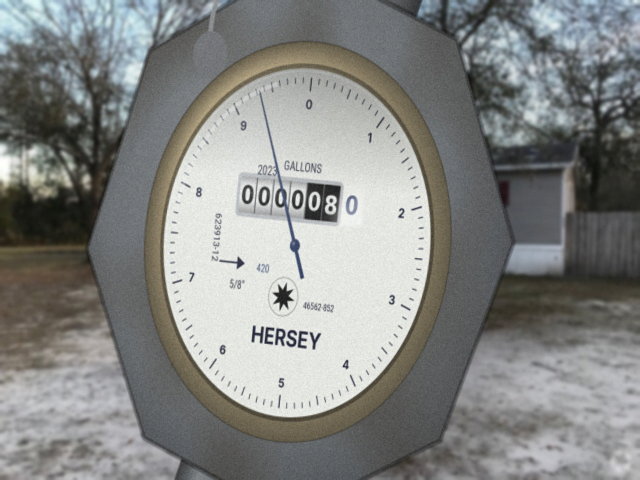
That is 79.3 gal
